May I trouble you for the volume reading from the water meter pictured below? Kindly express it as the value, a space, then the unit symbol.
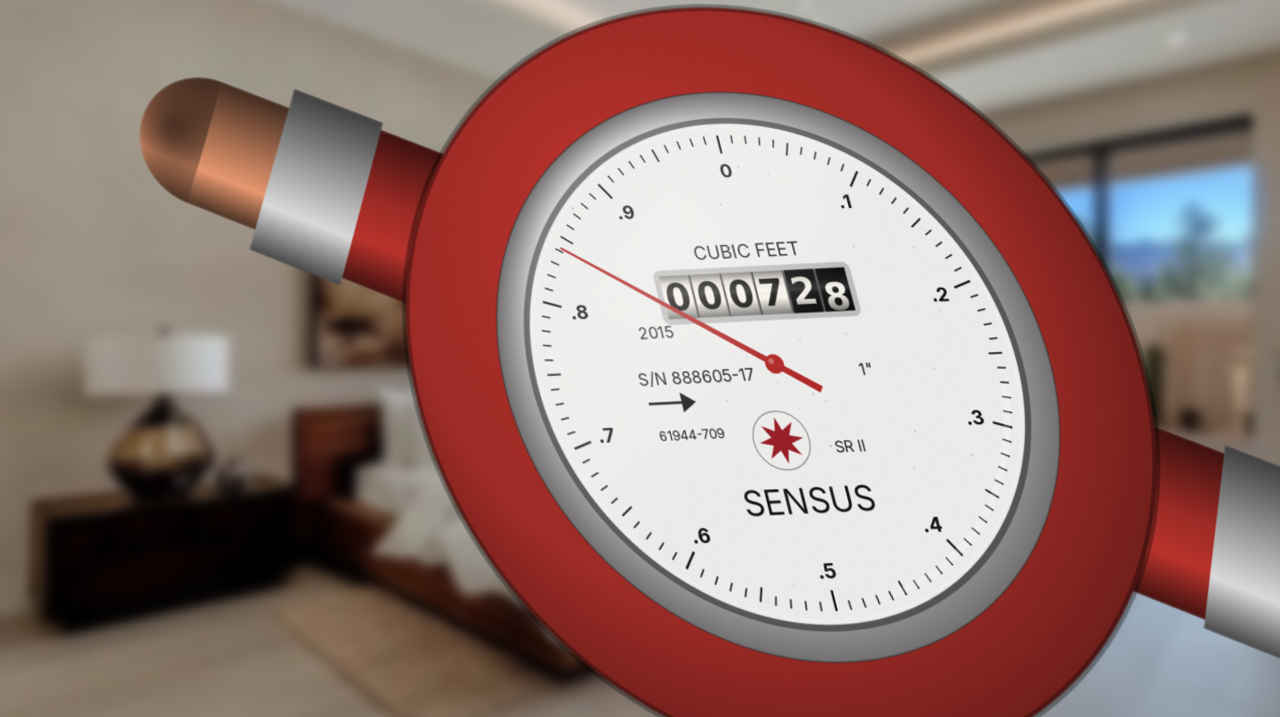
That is 727.84 ft³
